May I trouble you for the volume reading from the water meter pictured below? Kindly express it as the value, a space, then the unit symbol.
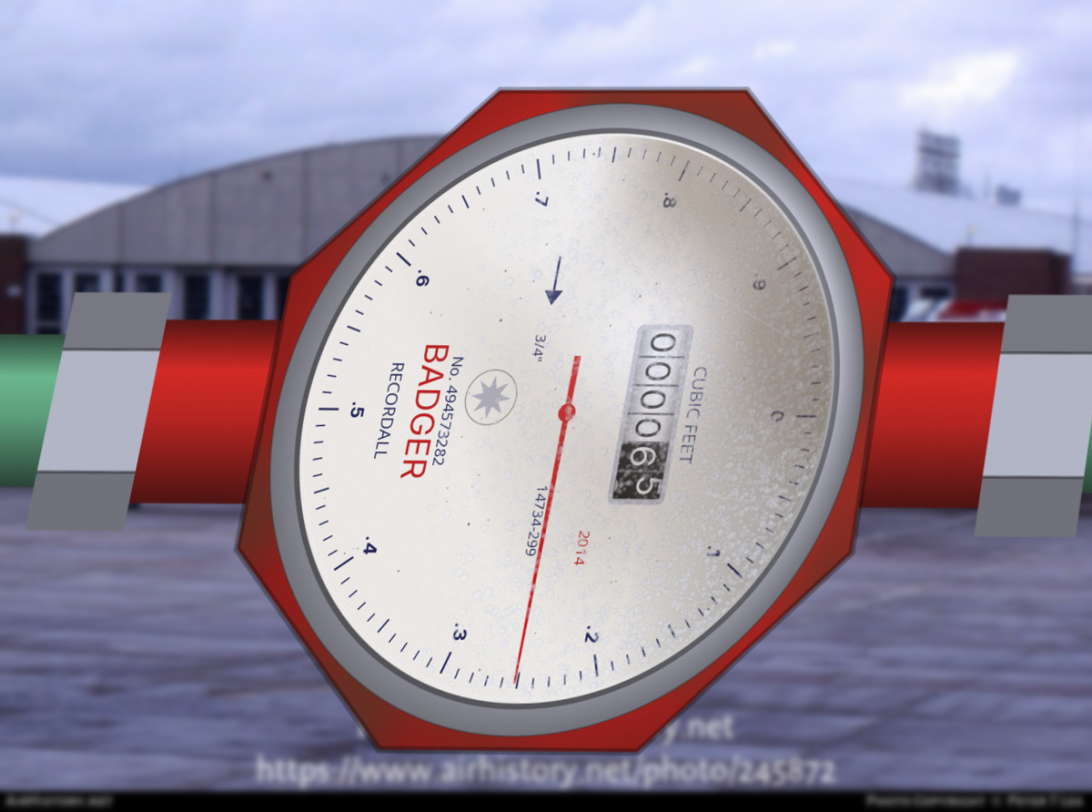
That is 65.25 ft³
